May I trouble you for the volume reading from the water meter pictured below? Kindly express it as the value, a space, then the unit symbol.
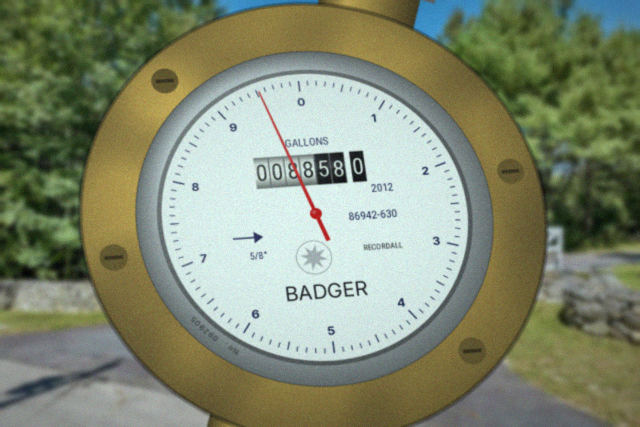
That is 88579.5 gal
